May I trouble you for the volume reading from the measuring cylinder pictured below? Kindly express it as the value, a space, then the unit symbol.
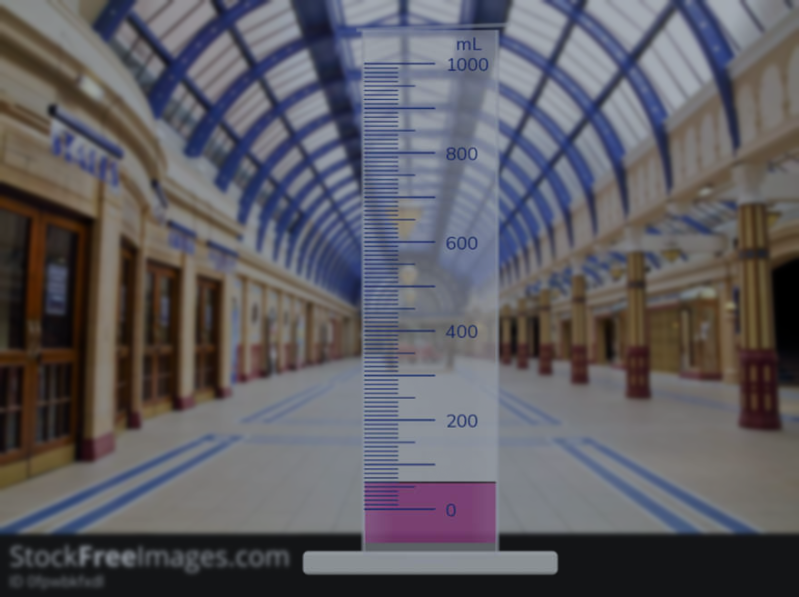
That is 60 mL
